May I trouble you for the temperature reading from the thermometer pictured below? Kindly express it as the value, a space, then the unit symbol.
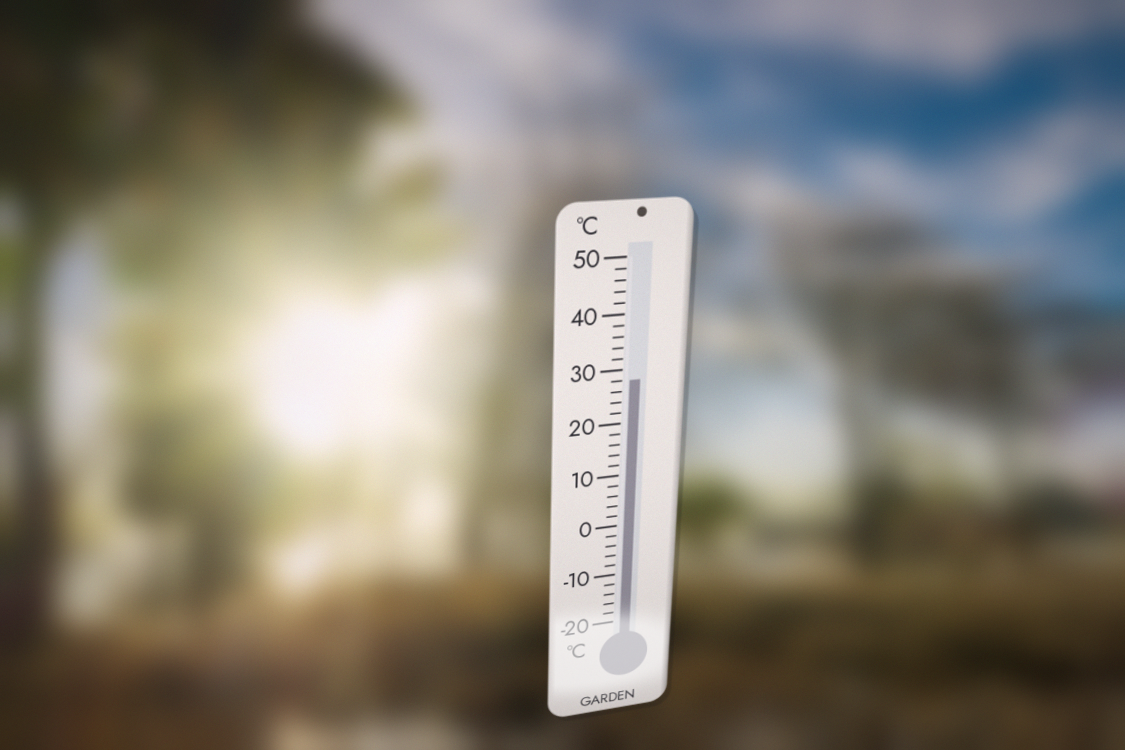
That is 28 °C
